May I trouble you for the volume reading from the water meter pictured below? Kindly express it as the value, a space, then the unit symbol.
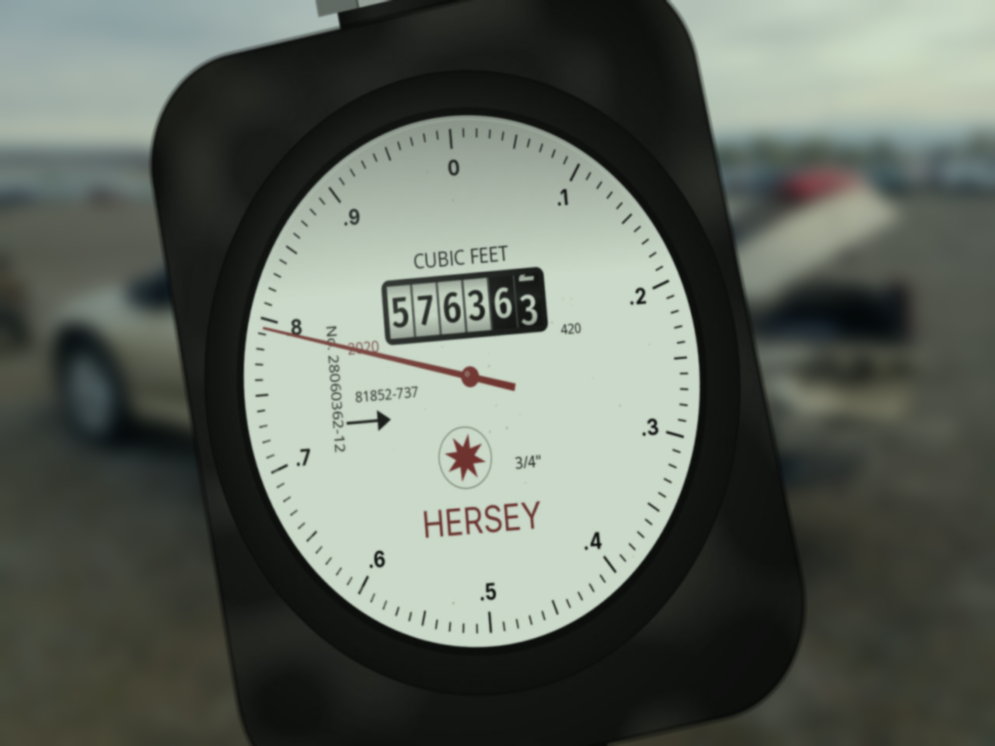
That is 576362.79 ft³
